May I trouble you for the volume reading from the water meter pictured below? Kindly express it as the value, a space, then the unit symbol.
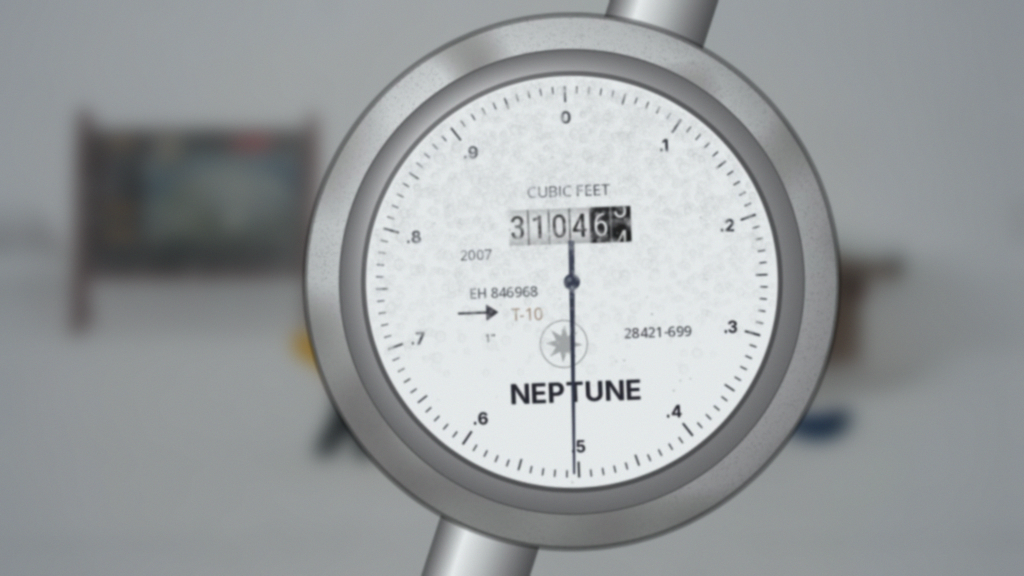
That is 310463.50 ft³
